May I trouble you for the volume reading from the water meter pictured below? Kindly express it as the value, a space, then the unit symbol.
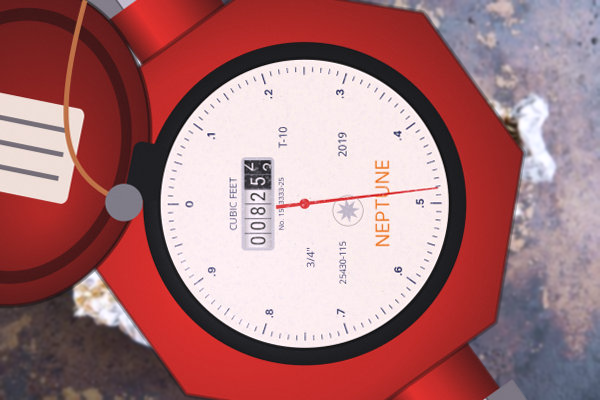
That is 8252.48 ft³
